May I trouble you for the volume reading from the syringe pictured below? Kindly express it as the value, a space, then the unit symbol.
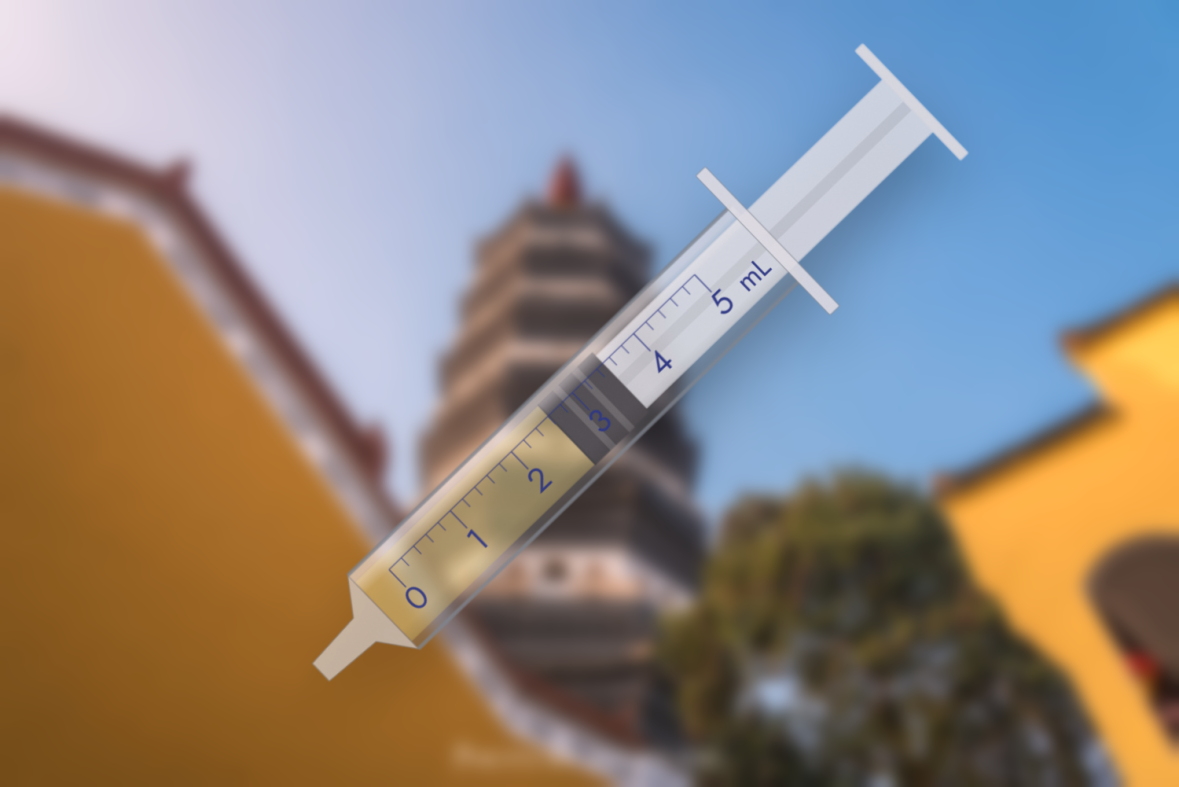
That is 2.6 mL
